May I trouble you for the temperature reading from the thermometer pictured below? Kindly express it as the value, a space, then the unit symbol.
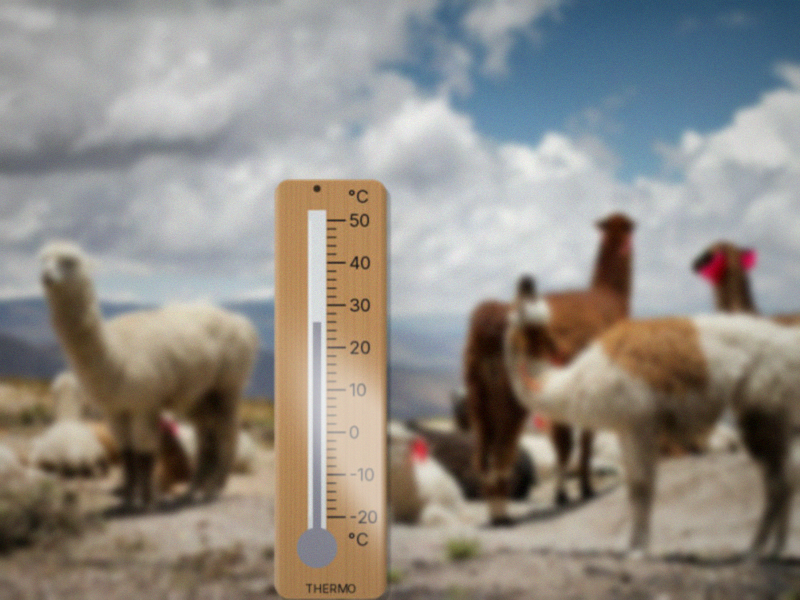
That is 26 °C
